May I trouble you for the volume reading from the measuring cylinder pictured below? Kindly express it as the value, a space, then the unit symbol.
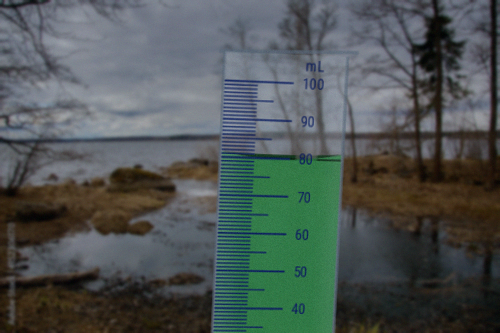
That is 80 mL
